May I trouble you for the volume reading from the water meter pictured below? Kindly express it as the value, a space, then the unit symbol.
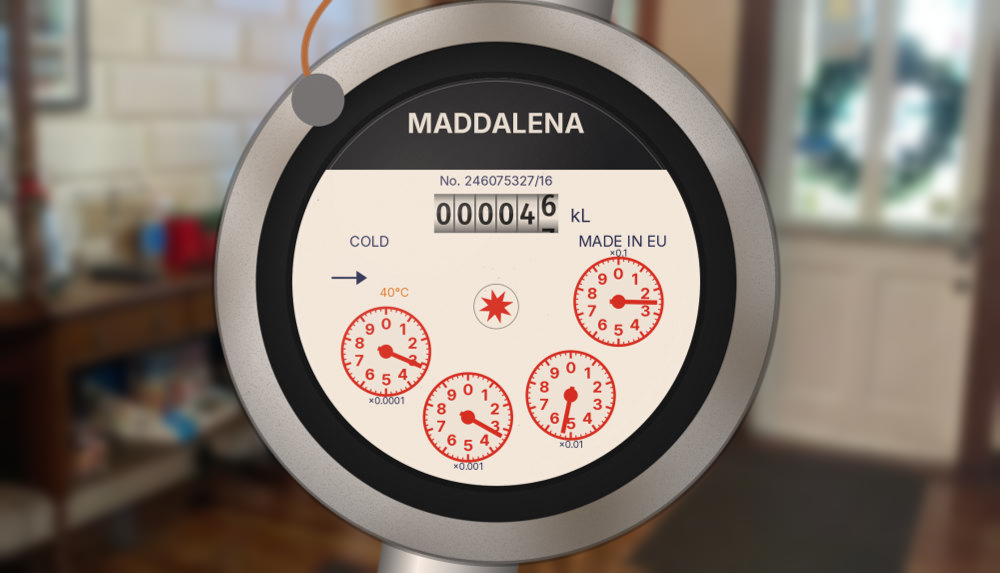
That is 46.2533 kL
